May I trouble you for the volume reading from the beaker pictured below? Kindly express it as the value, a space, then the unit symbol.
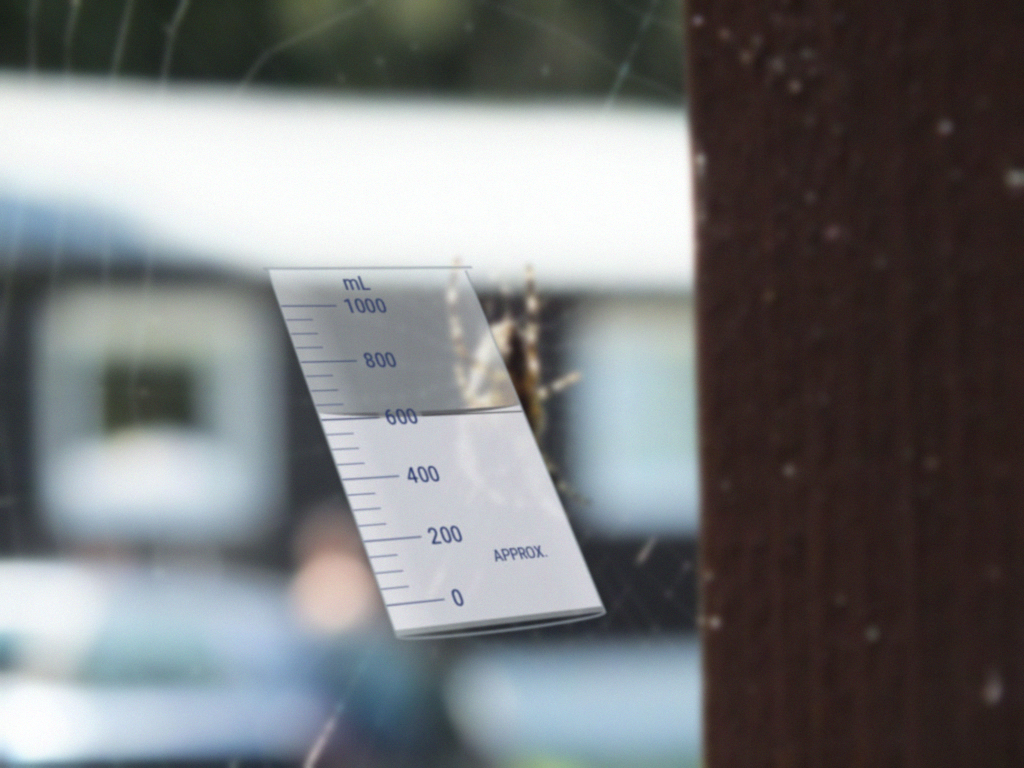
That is 600 mL
